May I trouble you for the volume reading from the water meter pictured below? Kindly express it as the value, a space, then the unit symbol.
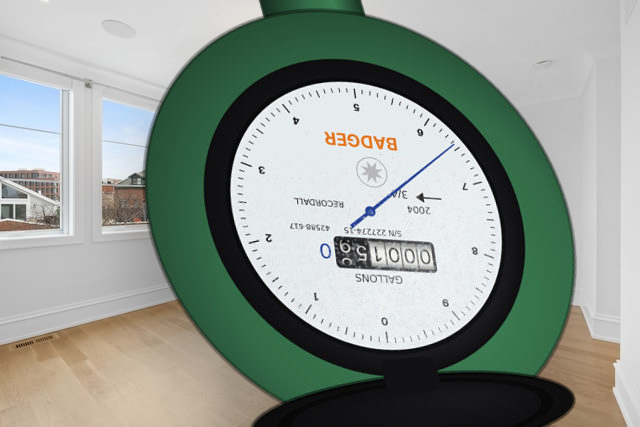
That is 1586.4 gal
